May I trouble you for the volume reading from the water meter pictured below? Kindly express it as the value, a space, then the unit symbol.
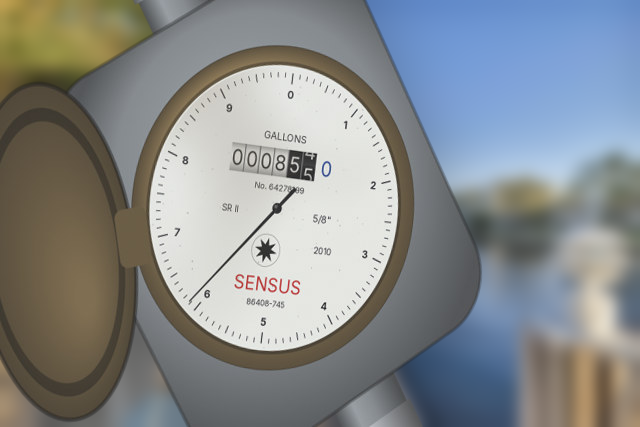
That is 8546.1 gal
